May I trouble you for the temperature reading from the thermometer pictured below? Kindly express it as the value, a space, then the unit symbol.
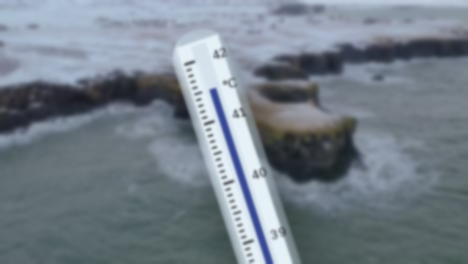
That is 41.5 °C
